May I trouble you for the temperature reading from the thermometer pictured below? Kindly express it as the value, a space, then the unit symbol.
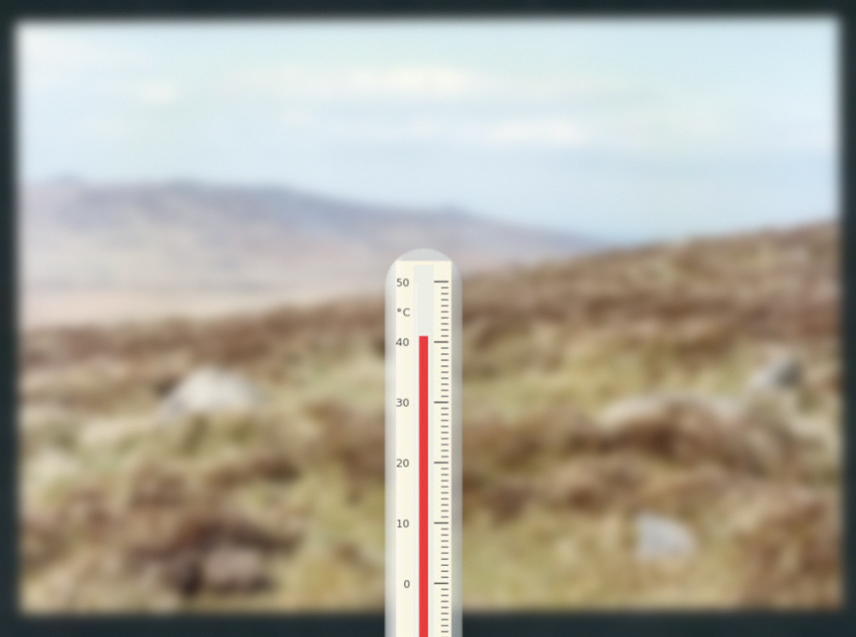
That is 41 °C
